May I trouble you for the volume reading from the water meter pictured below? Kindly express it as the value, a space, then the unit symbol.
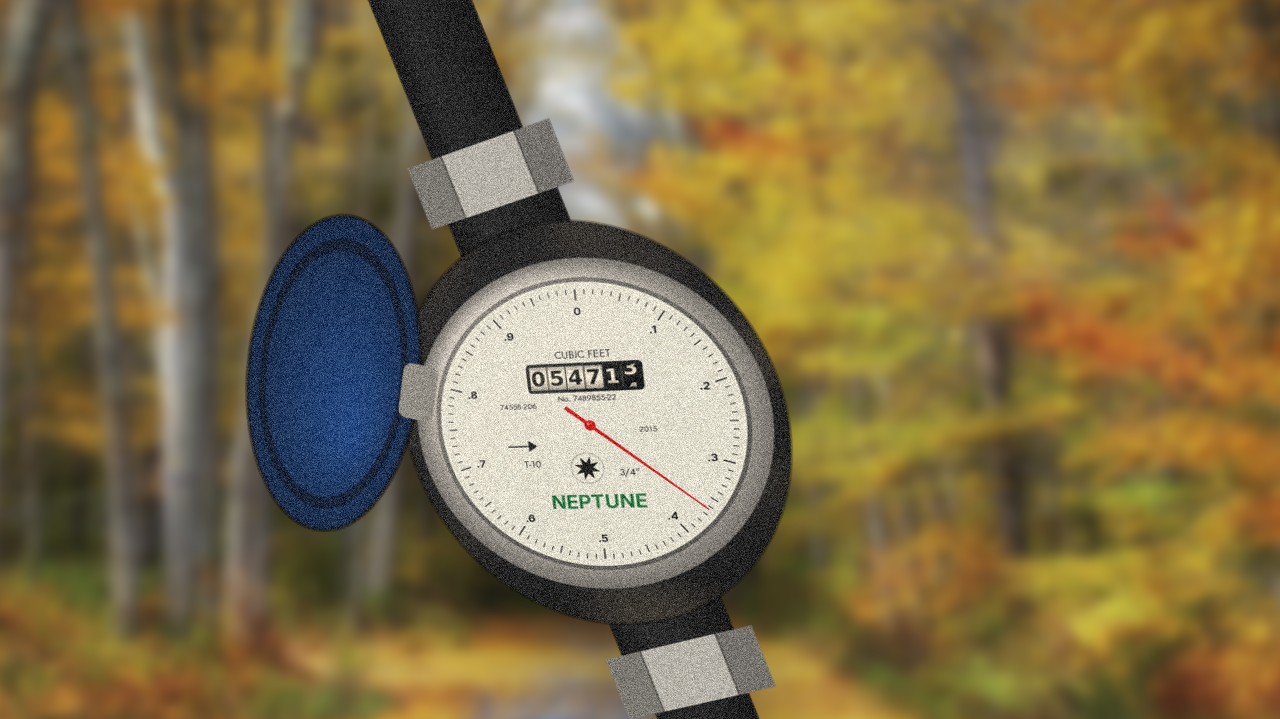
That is 54713.36 ft³
